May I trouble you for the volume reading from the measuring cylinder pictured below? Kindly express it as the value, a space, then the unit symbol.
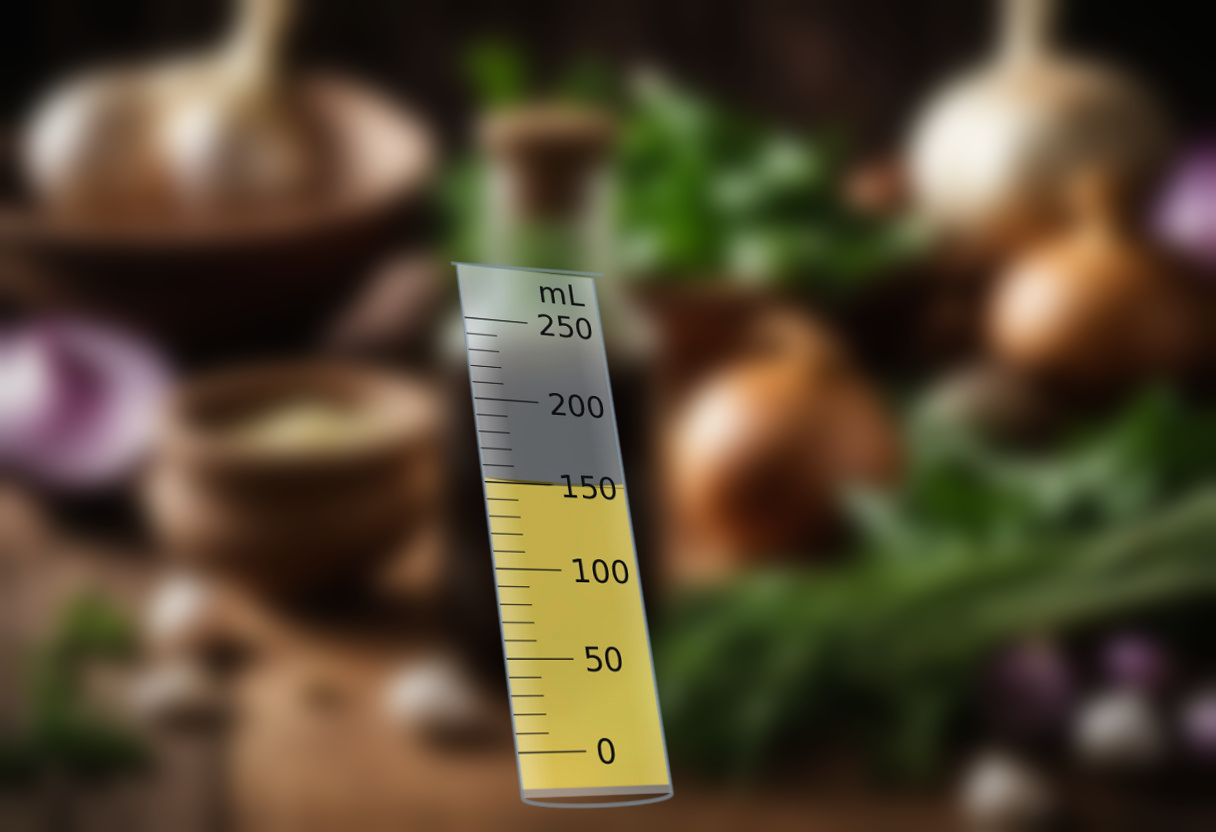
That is 150 mL
